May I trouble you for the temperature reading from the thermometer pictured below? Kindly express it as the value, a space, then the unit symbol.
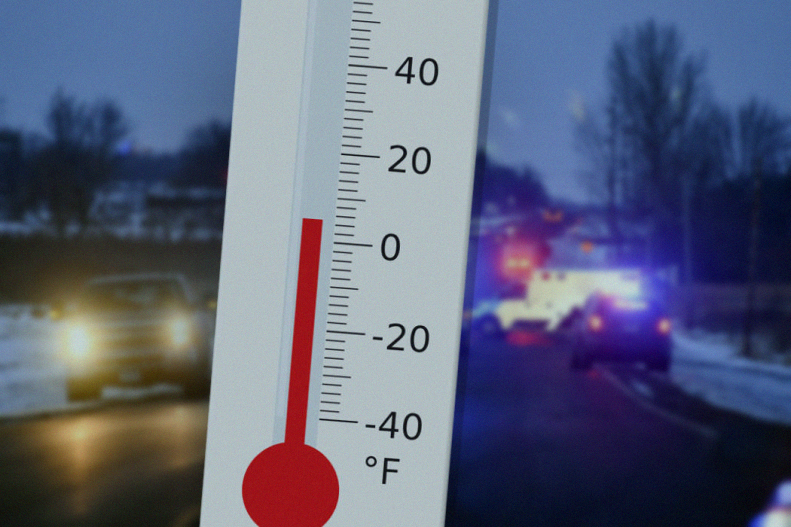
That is 5 °F
